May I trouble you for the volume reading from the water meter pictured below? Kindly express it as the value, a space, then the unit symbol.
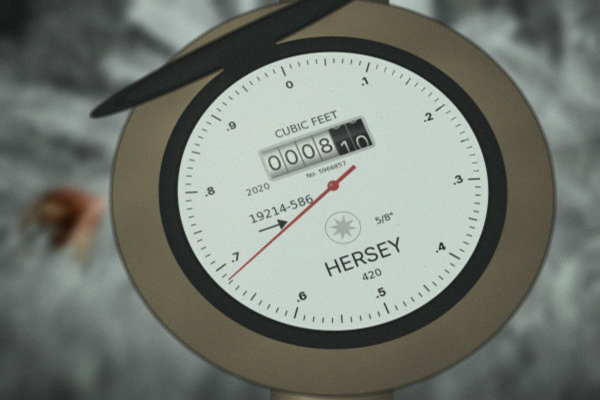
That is 809.68 ft³
